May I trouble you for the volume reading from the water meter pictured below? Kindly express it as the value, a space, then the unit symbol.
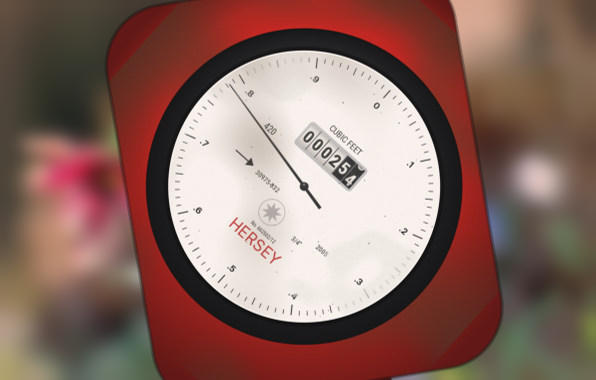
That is 253.78 ft³
